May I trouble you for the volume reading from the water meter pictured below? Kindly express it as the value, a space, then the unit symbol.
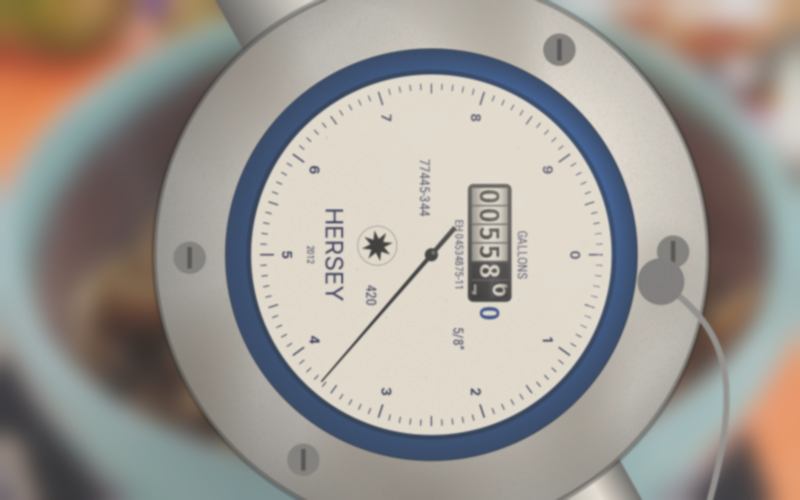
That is 55863.6 gal
